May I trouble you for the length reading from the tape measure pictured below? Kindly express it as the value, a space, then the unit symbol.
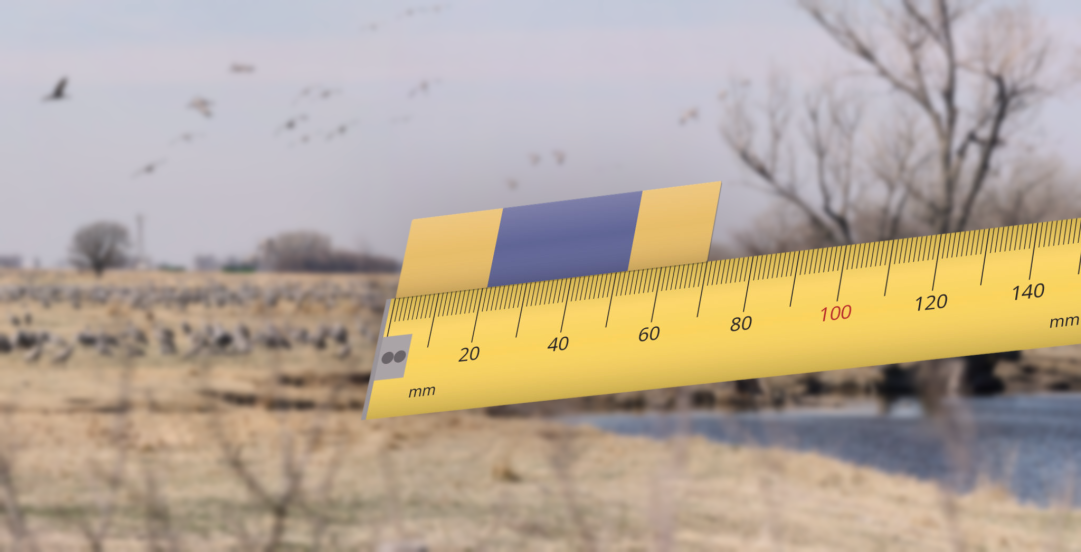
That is 70 mm
